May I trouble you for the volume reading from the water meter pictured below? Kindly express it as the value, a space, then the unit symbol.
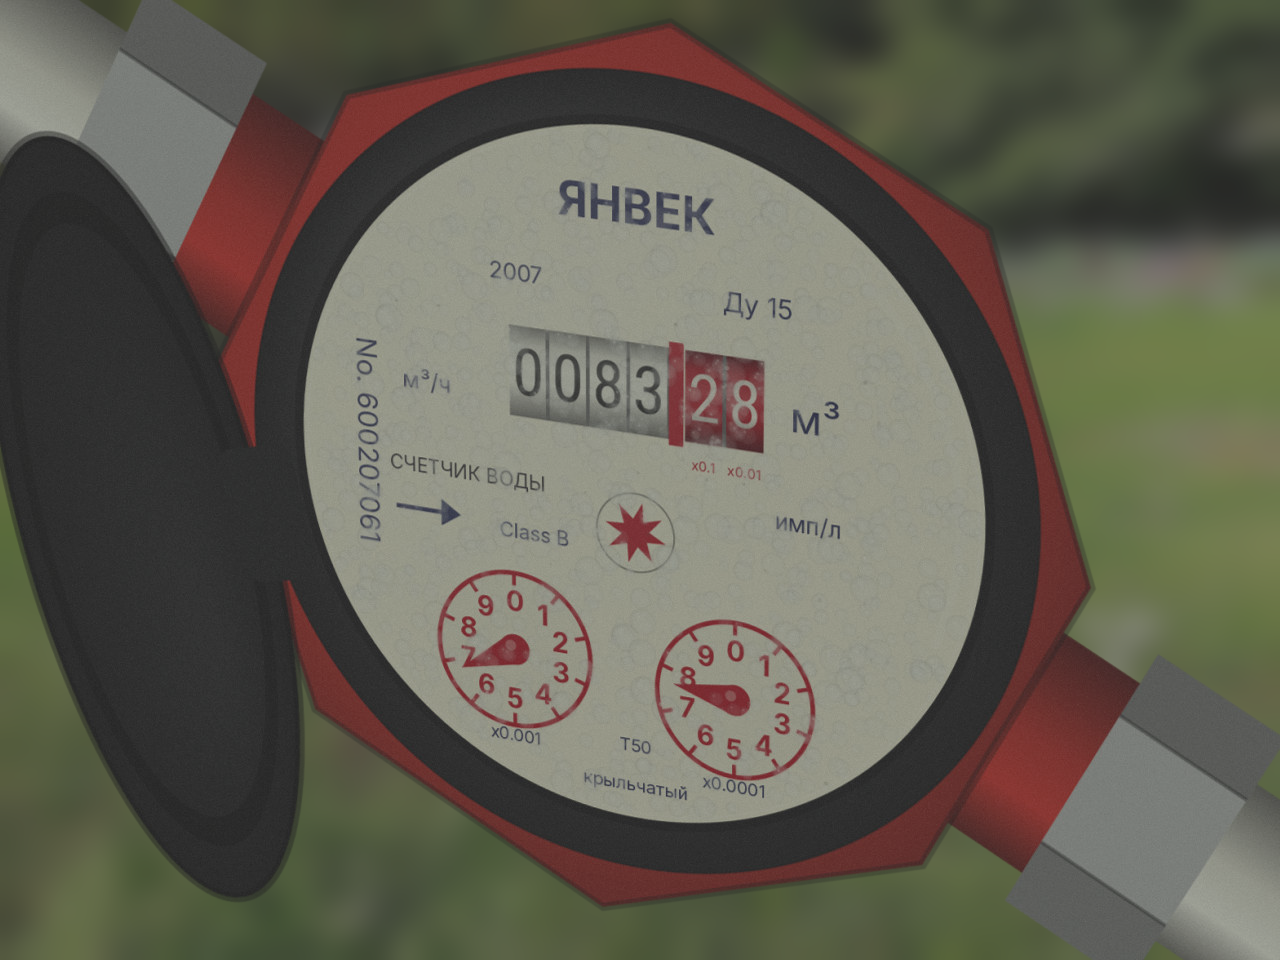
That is 83.2867 m³
